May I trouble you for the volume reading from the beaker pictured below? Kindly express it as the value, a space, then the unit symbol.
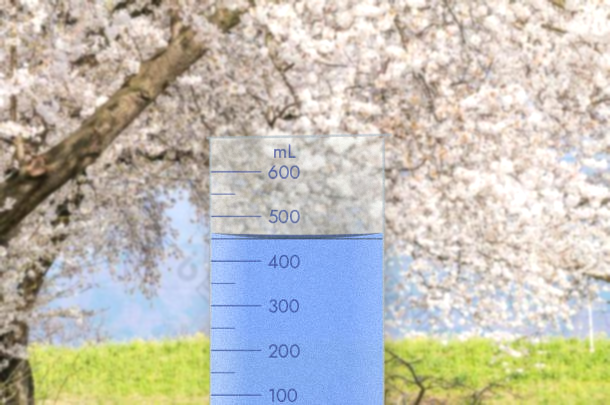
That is 450 mL
